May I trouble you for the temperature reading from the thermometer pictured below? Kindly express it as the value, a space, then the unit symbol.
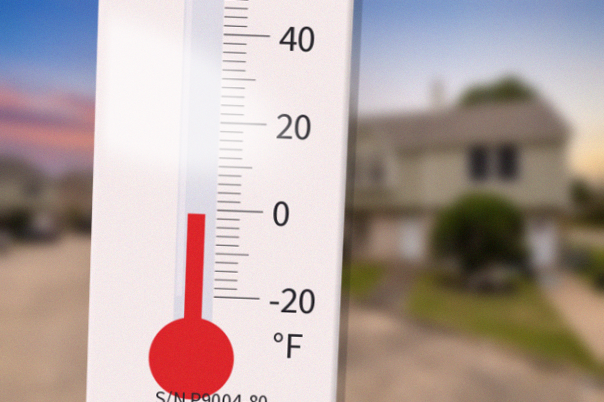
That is -1 °F
